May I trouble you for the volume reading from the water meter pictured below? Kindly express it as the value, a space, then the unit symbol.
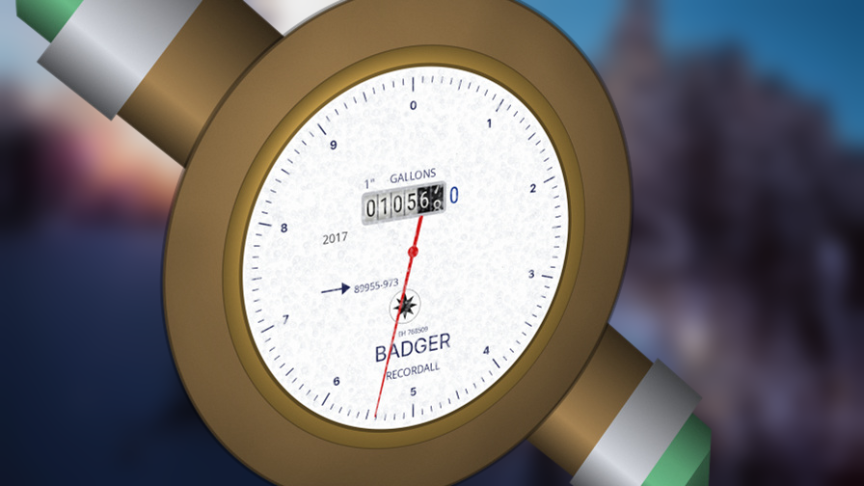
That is 105675.4 gal
